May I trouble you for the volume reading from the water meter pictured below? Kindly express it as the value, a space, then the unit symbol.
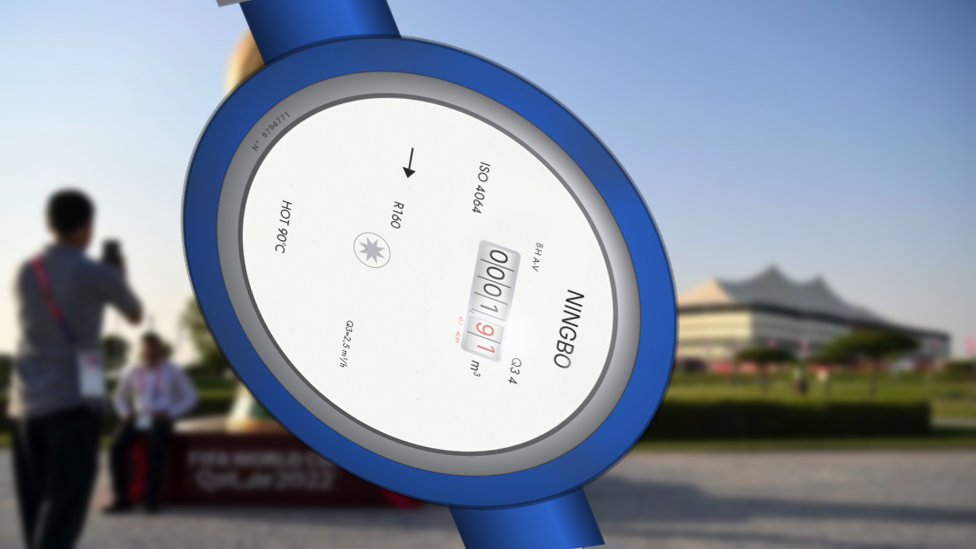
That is 1.91 m³
